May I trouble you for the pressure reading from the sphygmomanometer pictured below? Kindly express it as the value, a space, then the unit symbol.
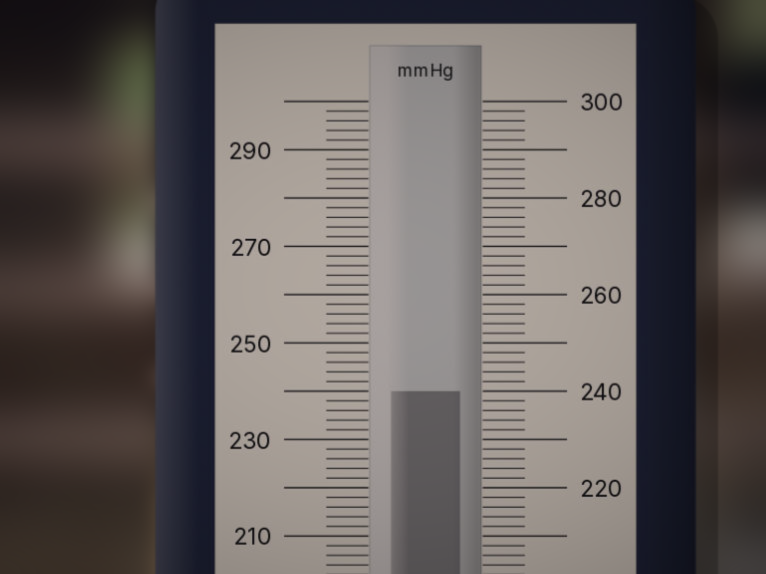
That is 240 mmHg
